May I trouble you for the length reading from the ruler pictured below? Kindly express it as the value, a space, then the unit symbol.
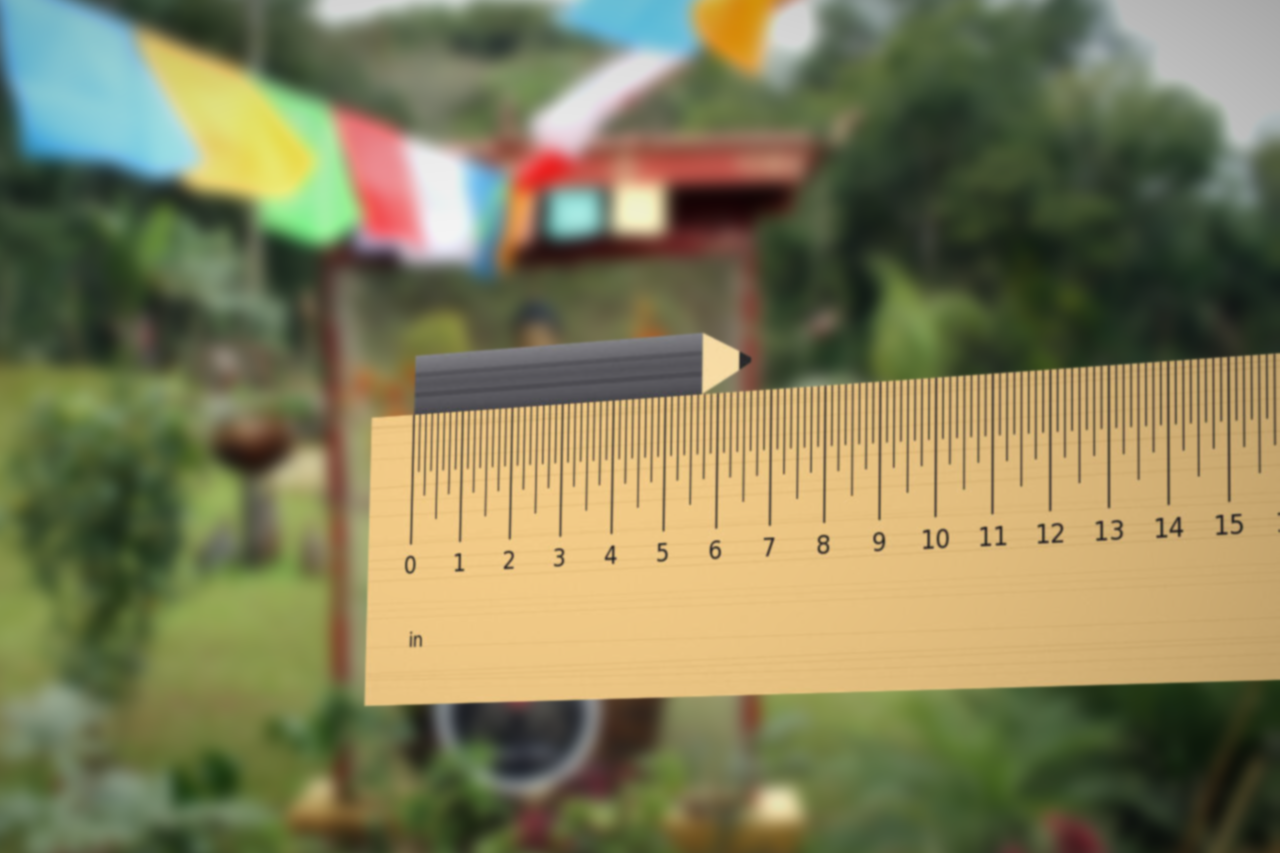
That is 6.625 in
